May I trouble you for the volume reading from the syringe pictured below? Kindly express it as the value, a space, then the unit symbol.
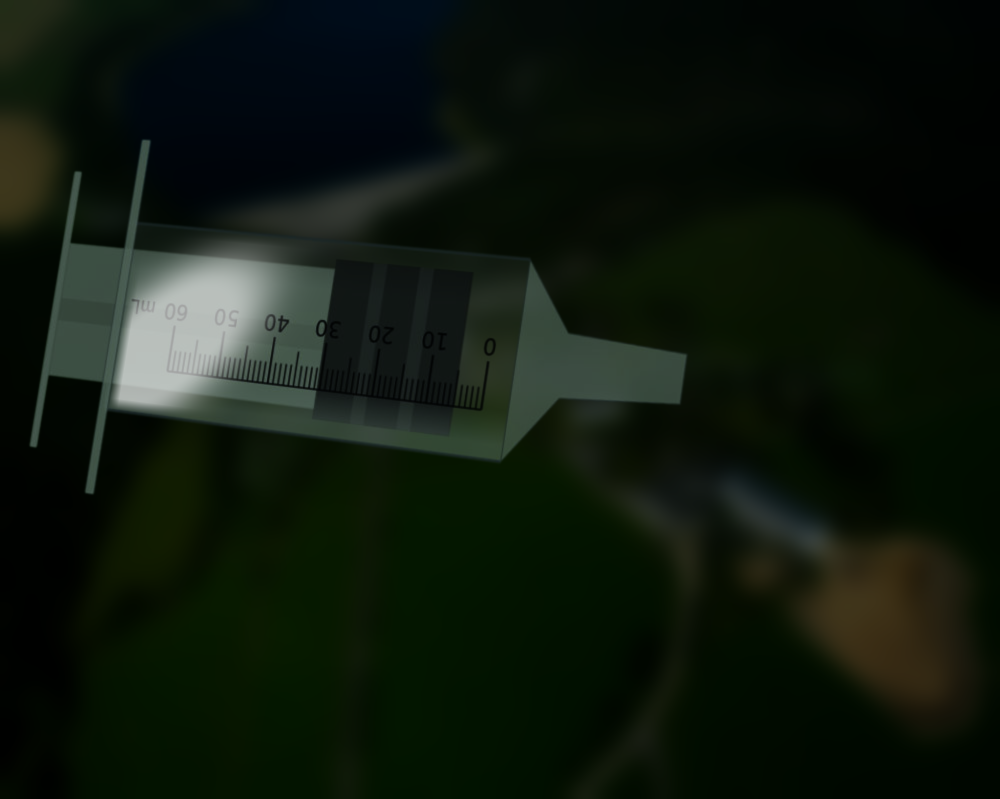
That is 5 mL
